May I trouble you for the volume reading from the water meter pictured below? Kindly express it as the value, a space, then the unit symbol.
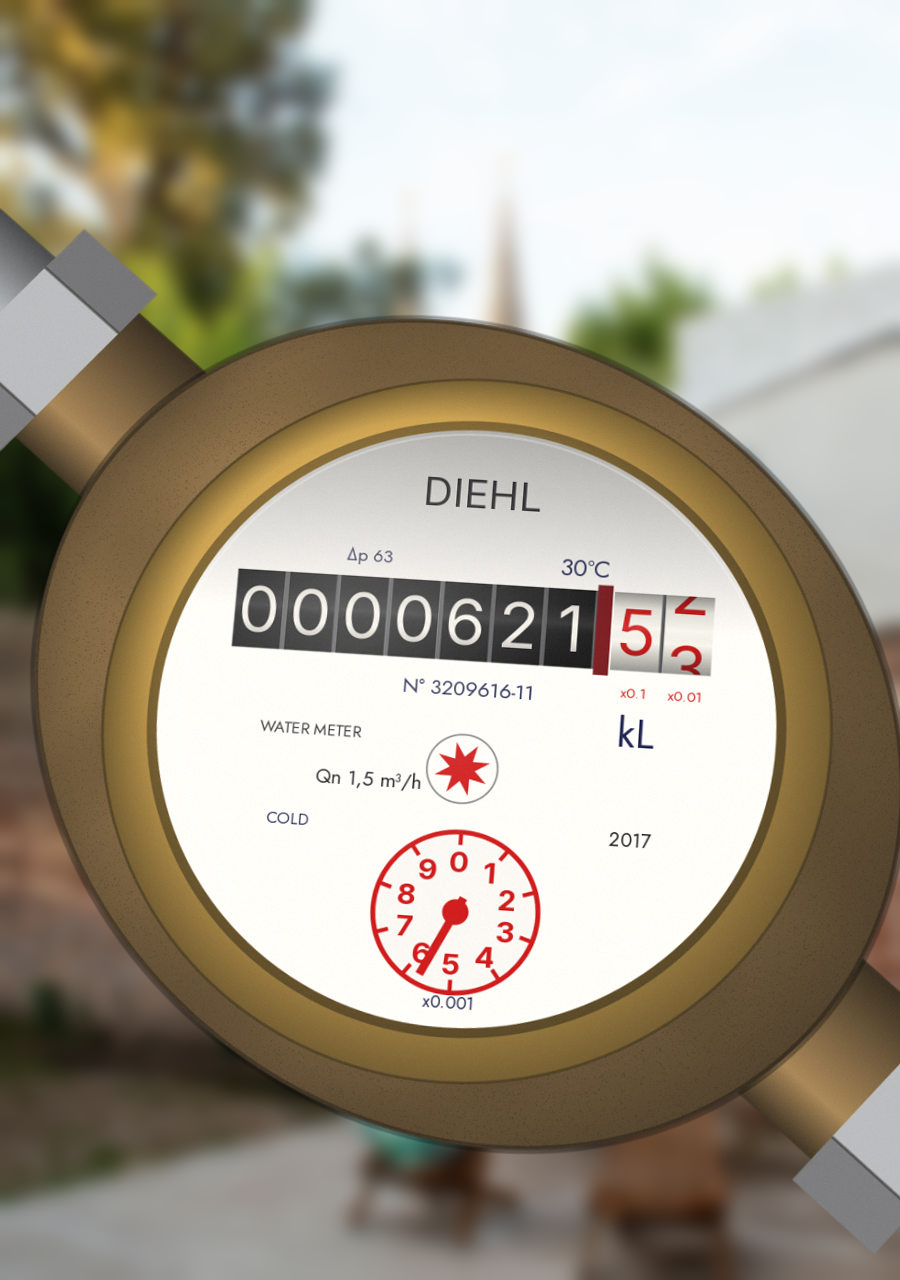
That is 621.525 kL
